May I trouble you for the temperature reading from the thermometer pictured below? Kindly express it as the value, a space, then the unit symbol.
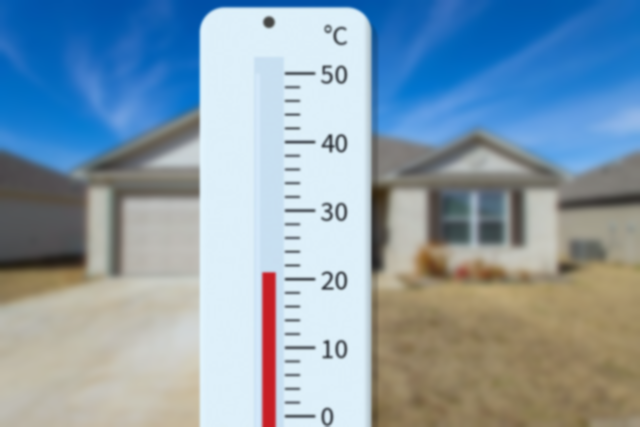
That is 21 °C
